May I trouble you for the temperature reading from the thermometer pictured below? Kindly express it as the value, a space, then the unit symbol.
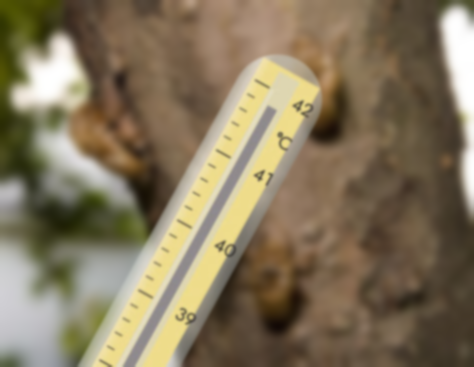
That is 41.8 °C
